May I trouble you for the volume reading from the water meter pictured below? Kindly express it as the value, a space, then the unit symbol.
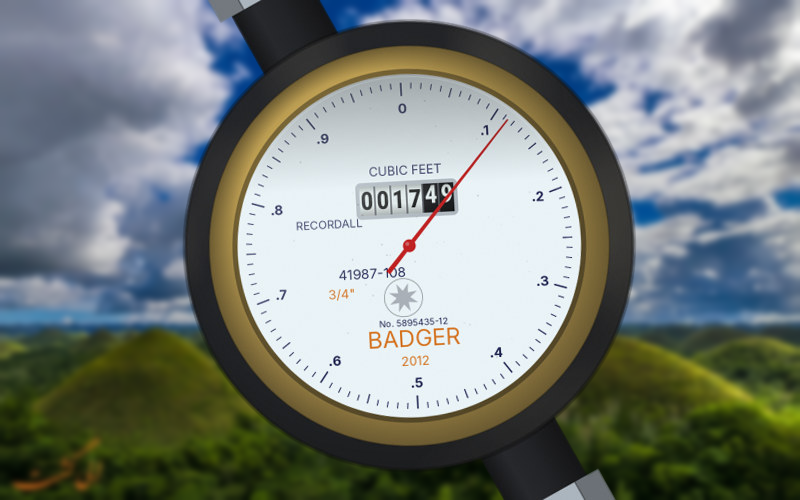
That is 1749.11 ft³
